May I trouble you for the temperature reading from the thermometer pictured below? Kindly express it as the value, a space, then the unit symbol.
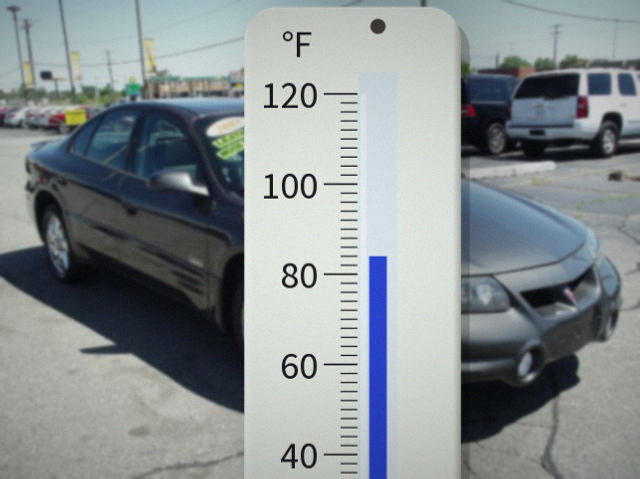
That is 84 °F
